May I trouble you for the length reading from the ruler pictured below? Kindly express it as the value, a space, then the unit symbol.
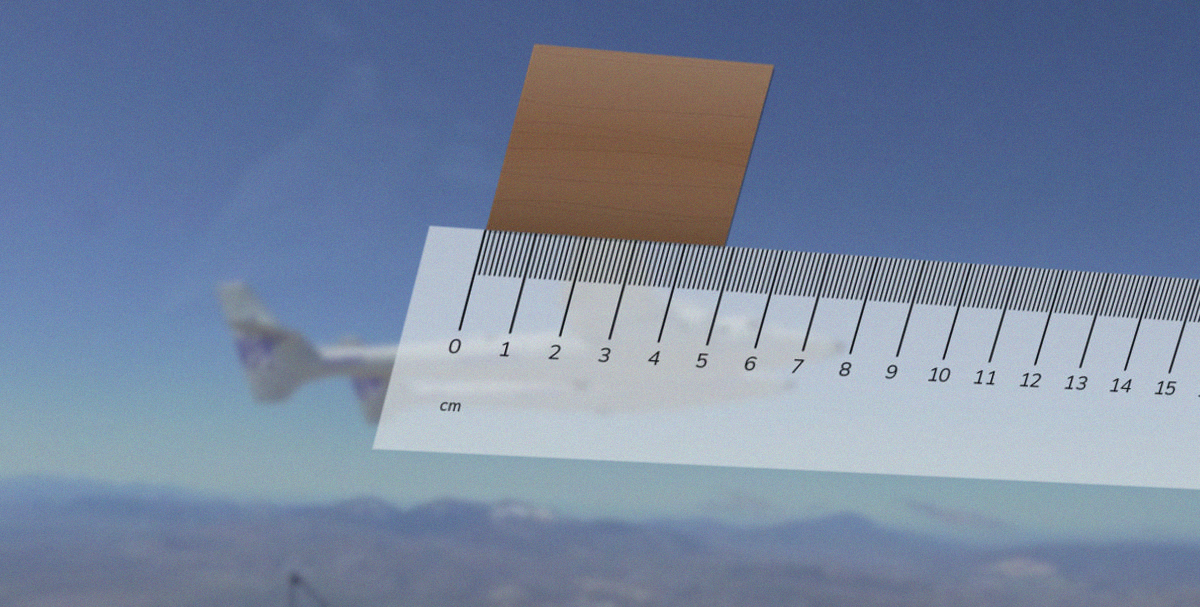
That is 4.8 cm
